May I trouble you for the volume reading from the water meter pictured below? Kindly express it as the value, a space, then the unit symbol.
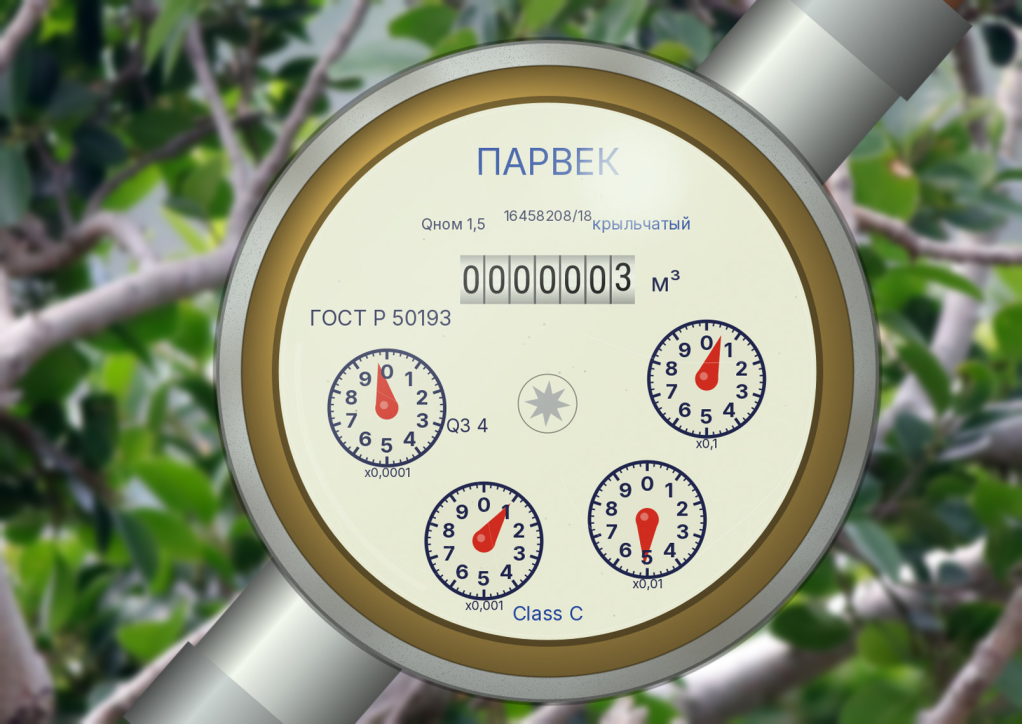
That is 3.0509 m³
